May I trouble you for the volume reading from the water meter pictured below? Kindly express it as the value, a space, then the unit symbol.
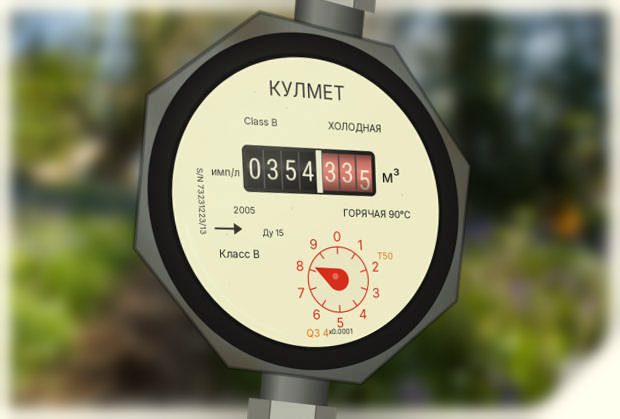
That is 354.3348 m³
